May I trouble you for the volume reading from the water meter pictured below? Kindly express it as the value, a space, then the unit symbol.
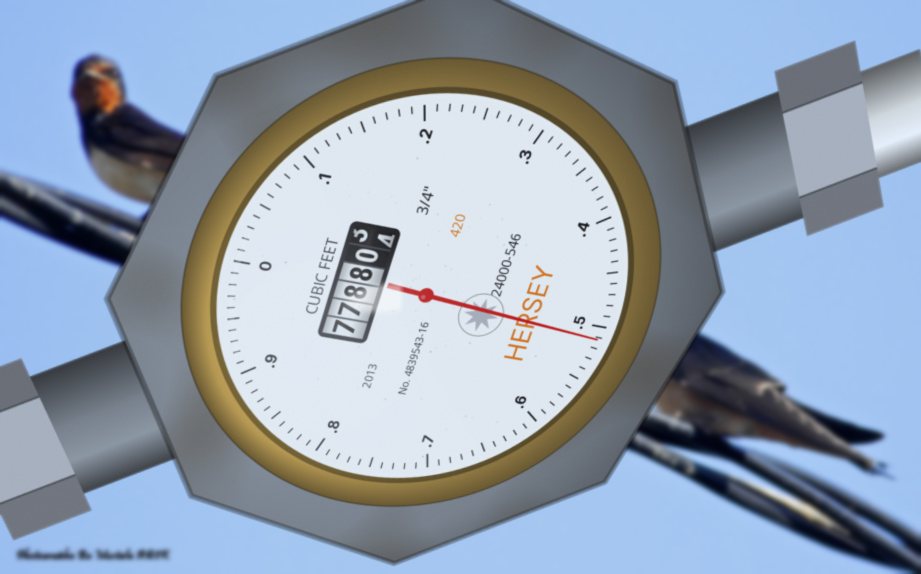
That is 778803.51 ft³
